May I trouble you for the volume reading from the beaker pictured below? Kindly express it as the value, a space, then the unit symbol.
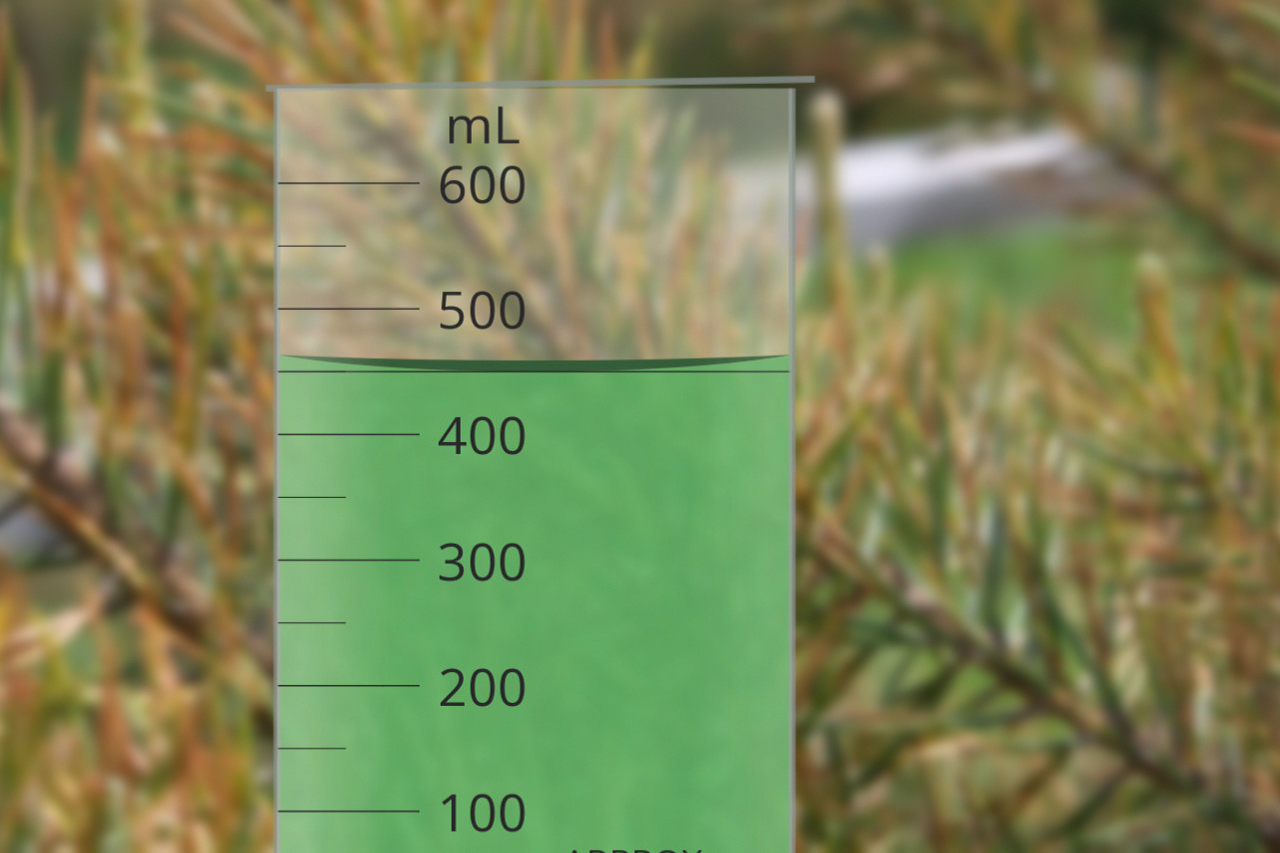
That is 450 mL
